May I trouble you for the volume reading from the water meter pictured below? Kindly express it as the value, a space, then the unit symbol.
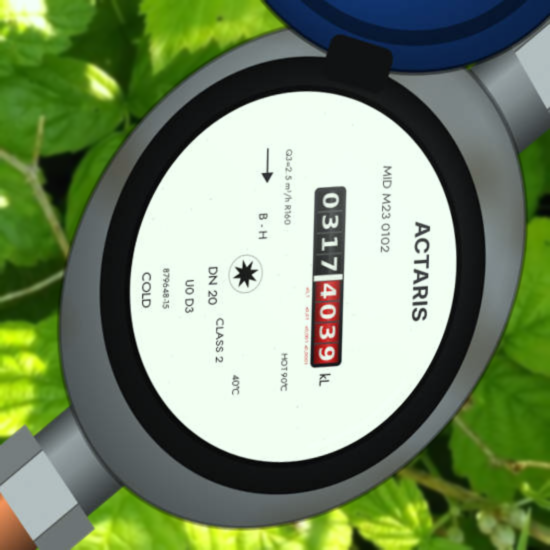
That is 317.4039 kL
